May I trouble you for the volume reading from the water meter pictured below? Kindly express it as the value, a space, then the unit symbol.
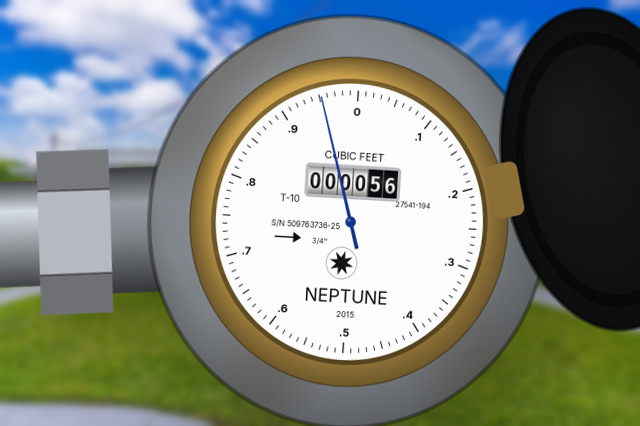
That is 55.95 ft³
